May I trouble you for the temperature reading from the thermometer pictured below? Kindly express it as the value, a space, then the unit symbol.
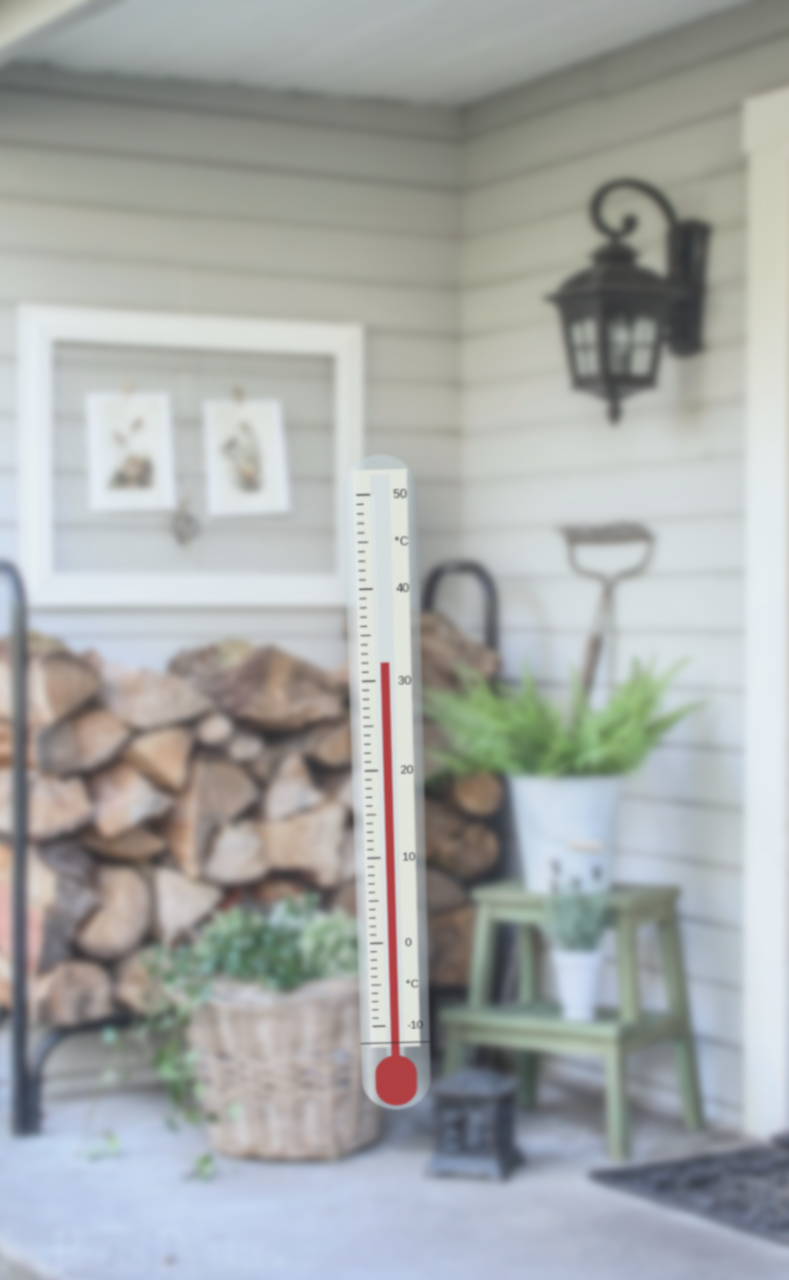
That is 32 °C
